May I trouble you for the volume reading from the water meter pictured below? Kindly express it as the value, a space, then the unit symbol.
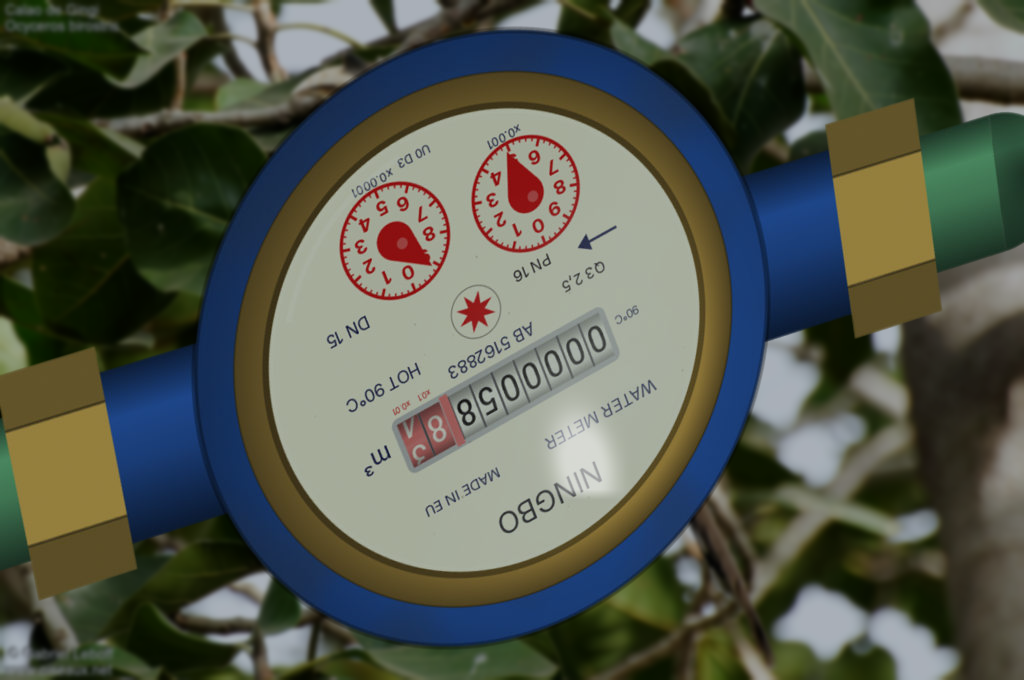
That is 58.8349 m³
